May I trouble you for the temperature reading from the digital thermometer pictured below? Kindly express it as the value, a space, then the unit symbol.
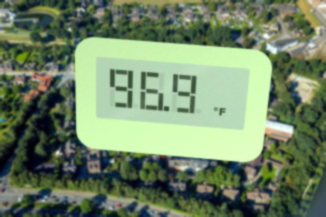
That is 96.9 °F
